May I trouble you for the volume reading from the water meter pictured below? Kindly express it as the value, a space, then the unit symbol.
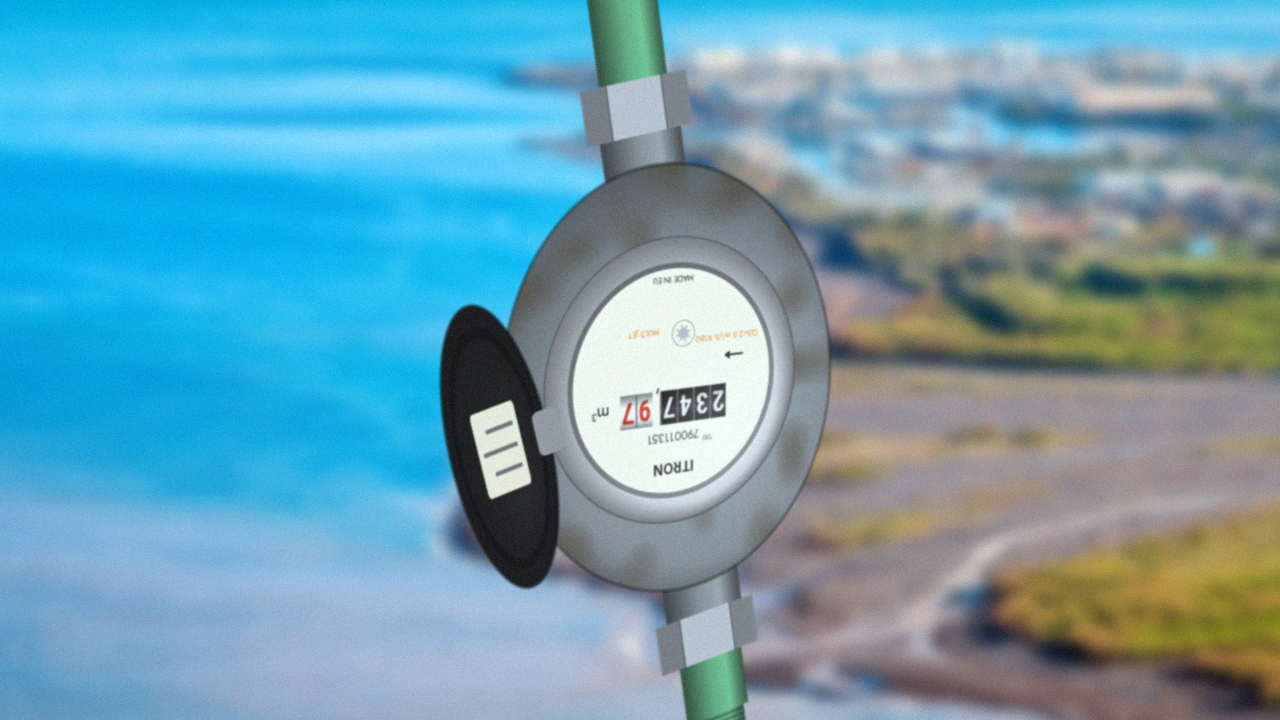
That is 2347.97 m³
